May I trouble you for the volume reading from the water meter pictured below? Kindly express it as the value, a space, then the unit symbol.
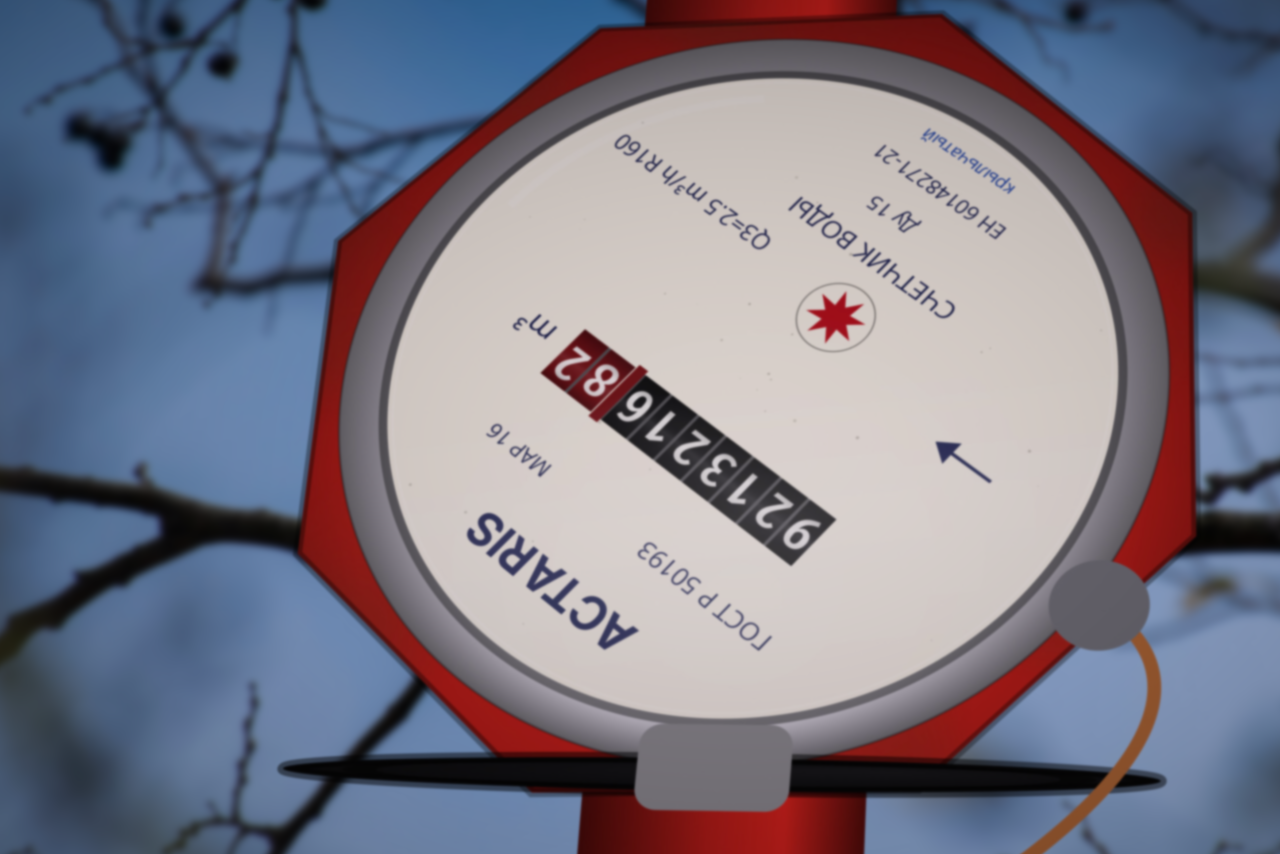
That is 9213216.82 m³
